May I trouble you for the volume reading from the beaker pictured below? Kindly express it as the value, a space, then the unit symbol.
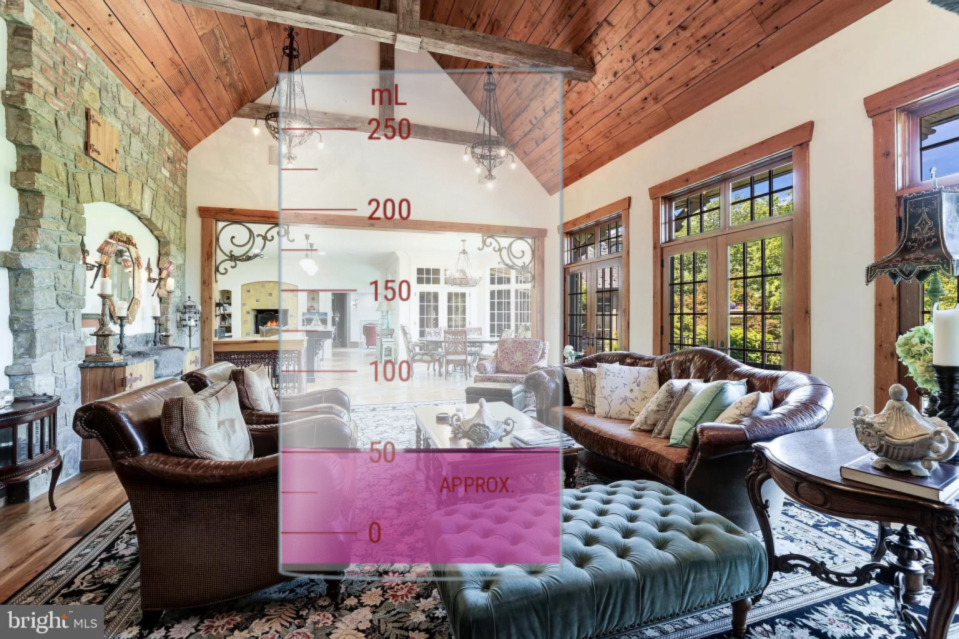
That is 50 mL
